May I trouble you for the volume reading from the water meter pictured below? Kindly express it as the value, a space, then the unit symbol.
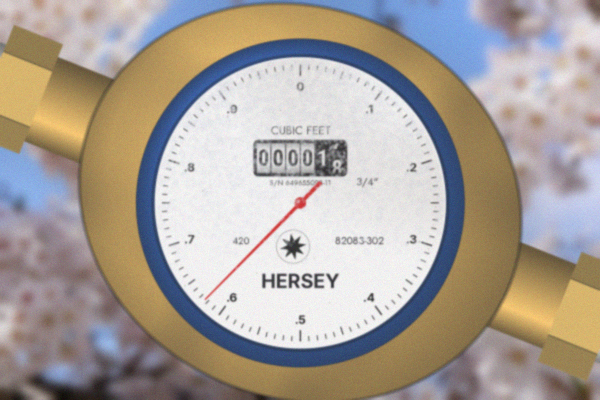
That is 17.62 ft³
